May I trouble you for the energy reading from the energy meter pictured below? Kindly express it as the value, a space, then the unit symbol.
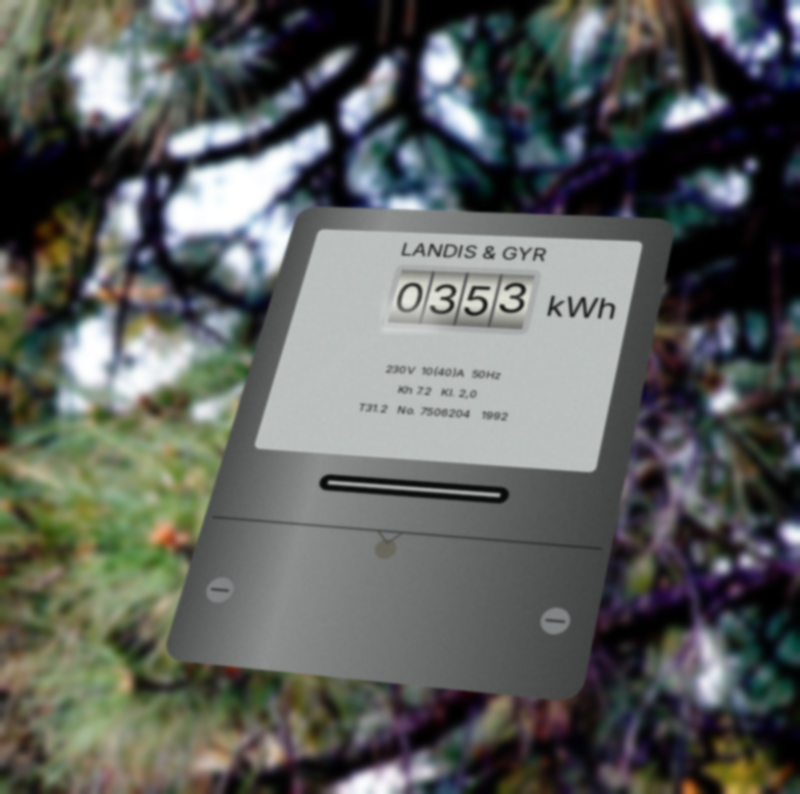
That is 353 kWh
